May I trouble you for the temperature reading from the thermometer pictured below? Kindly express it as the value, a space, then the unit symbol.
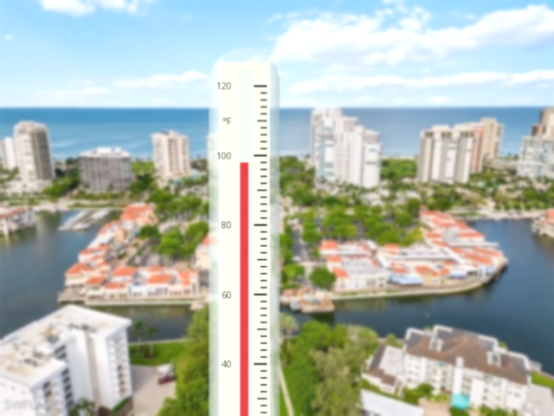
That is 98 °F
